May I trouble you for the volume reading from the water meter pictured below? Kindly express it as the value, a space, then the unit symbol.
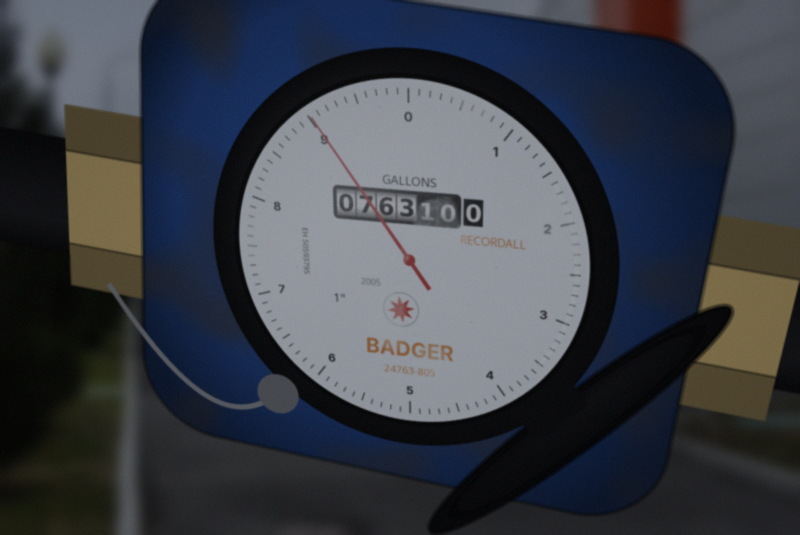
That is 763099.0 gal
